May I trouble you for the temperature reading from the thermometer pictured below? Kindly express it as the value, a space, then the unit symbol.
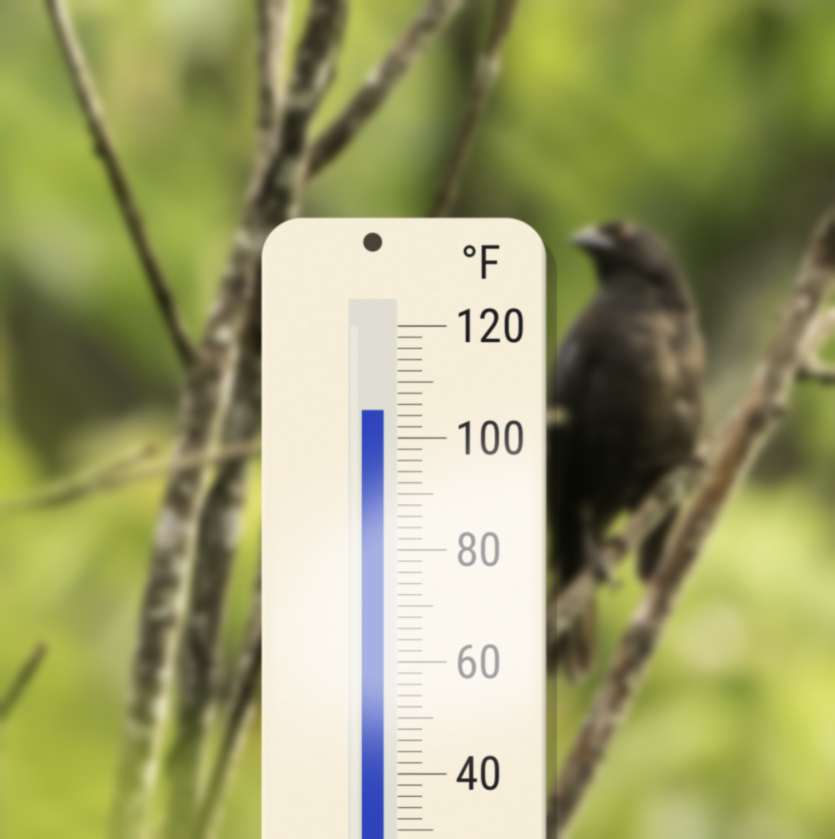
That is 105 °F
